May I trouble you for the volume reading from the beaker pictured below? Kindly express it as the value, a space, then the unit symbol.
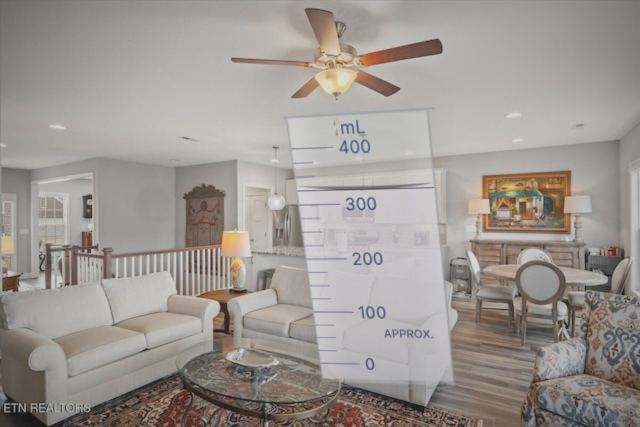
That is 325 mL
